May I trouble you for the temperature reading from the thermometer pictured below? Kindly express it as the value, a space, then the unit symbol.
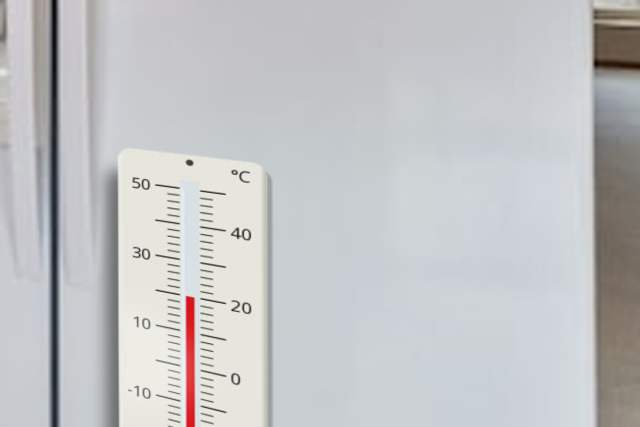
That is 20 °C
